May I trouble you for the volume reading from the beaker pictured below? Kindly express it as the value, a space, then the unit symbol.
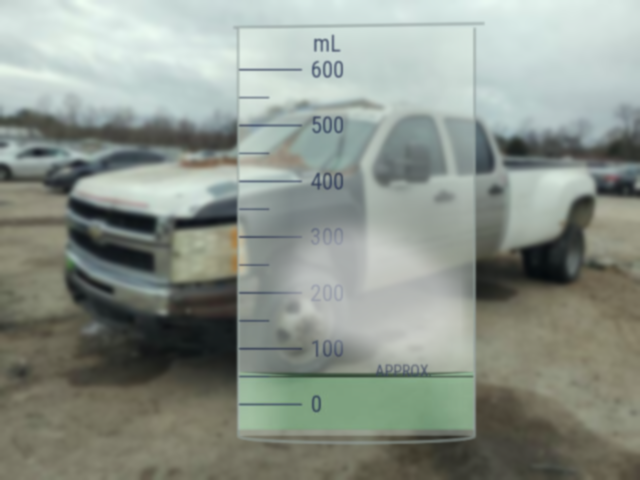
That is 50 mL
